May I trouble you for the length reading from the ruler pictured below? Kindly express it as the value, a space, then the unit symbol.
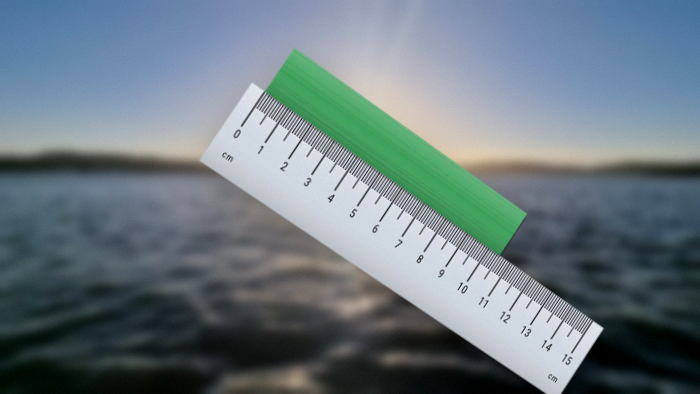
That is 10.5 cm
